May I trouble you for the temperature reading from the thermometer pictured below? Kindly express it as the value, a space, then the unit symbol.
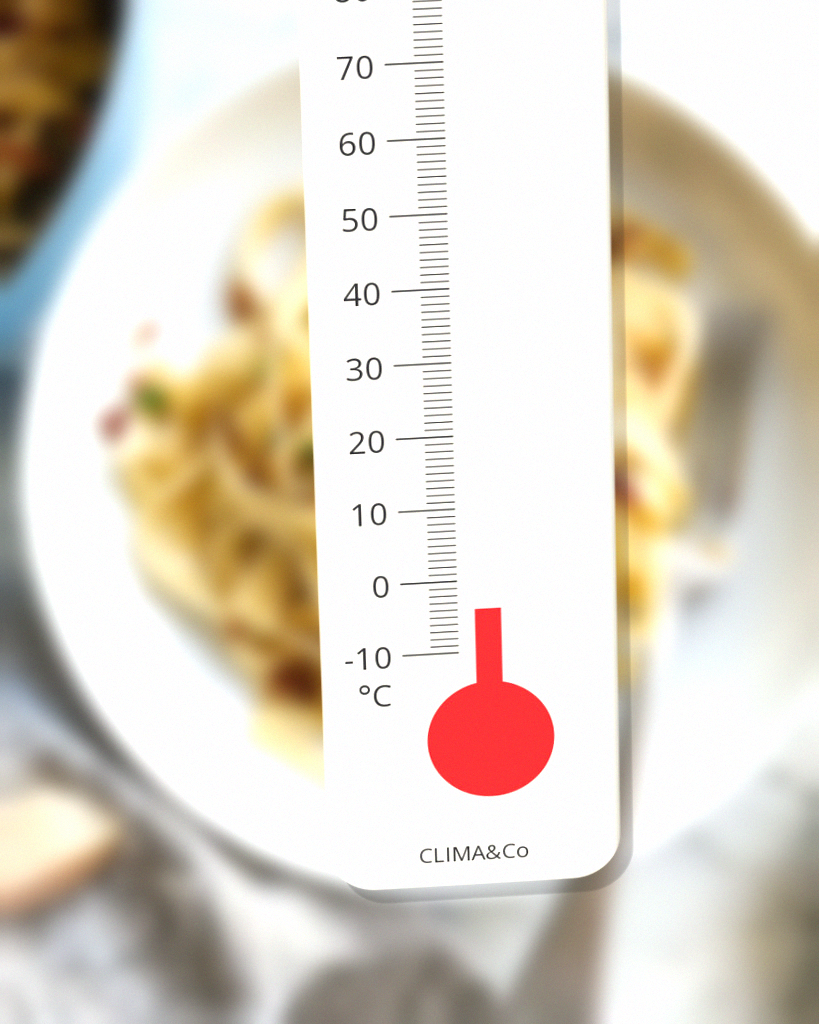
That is -4 °C
